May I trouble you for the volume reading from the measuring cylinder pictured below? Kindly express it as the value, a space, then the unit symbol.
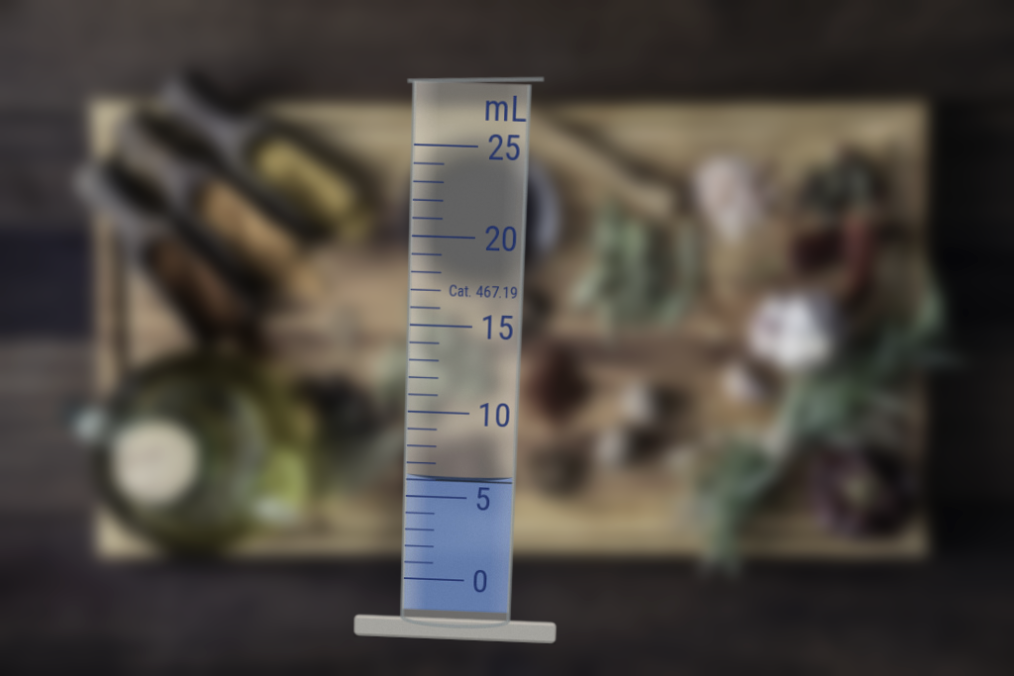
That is 6 mL
